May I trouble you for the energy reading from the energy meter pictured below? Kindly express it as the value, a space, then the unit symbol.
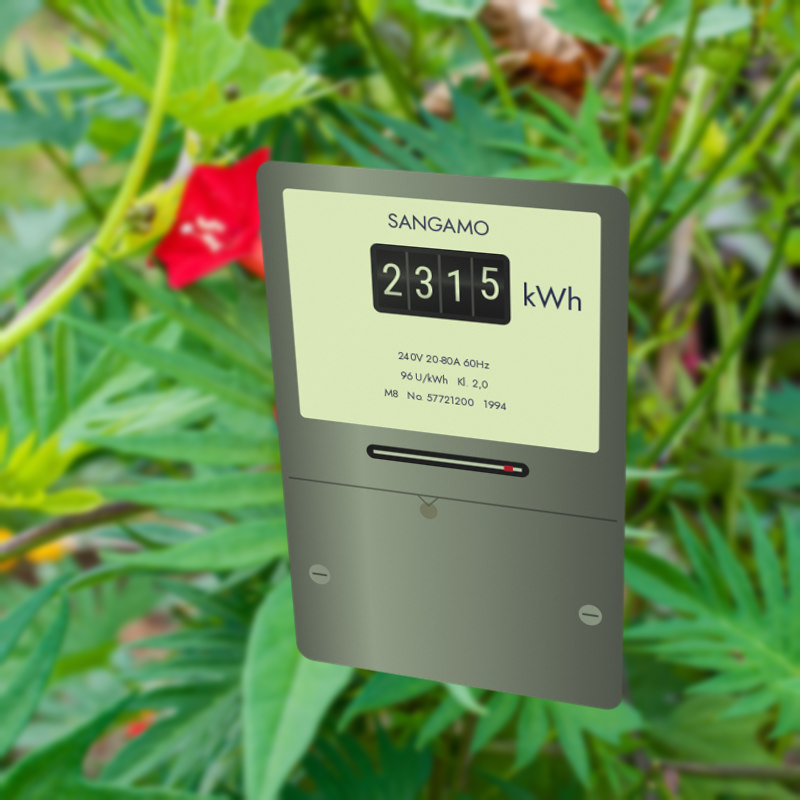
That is 2315 kWh
